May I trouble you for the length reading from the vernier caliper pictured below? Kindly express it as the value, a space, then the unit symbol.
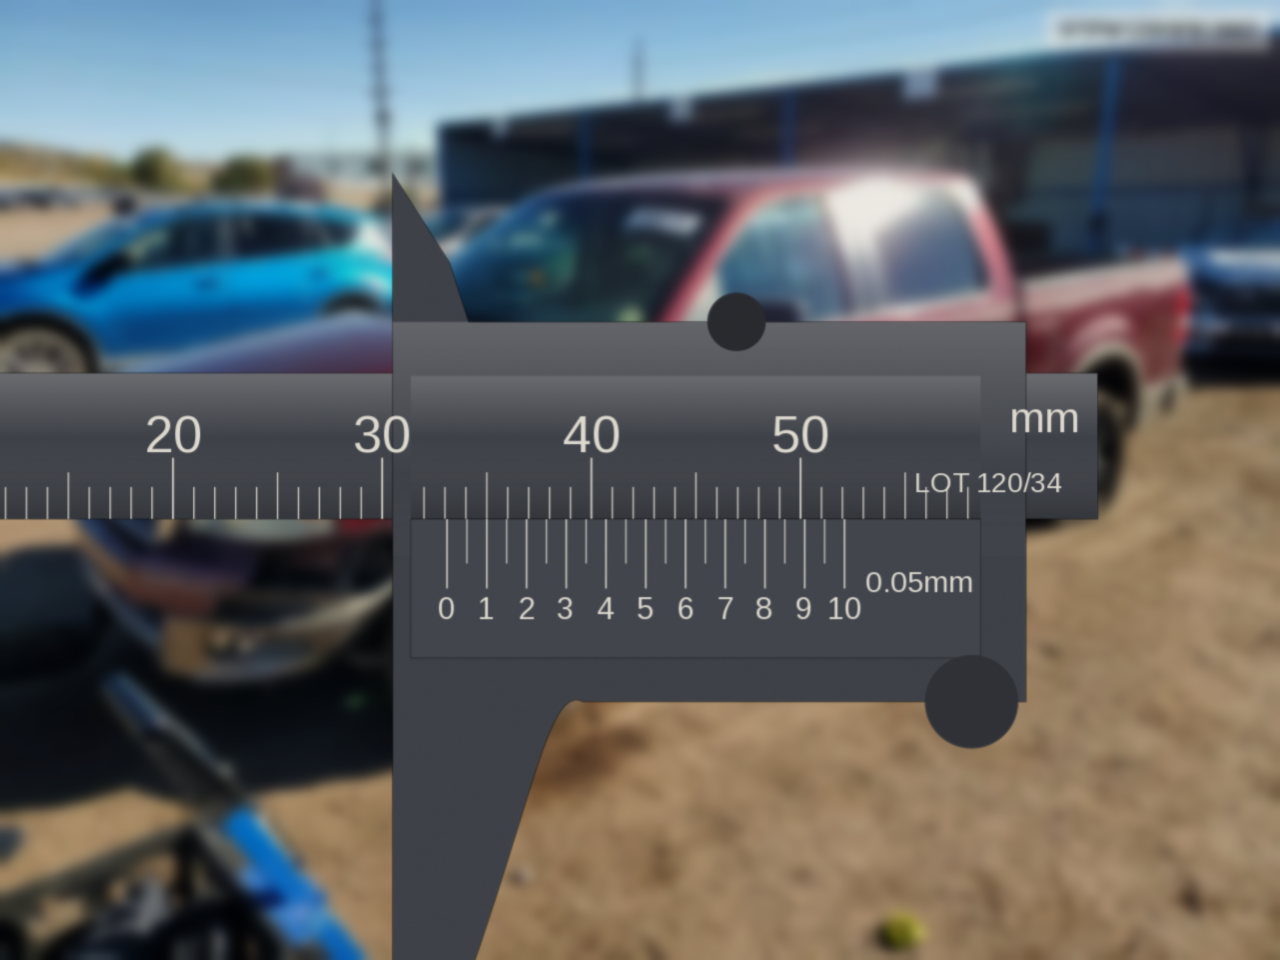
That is 33.1 mm
